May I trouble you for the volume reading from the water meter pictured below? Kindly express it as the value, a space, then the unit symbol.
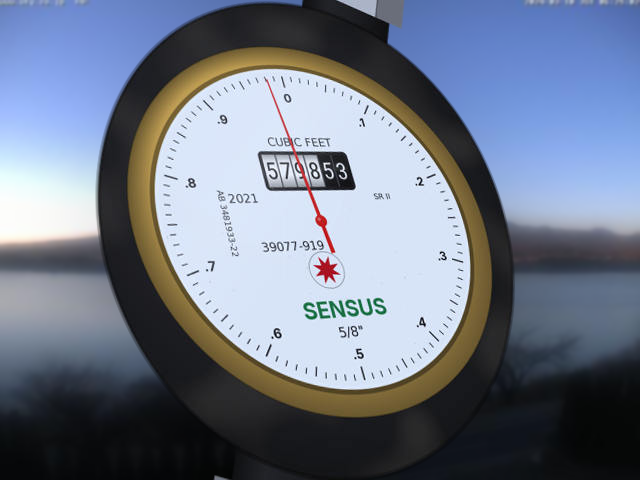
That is 579852.98 ft³
